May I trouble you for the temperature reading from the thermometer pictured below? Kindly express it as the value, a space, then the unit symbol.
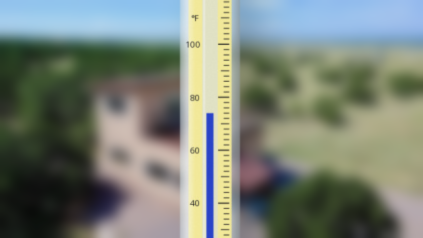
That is 74 °F
